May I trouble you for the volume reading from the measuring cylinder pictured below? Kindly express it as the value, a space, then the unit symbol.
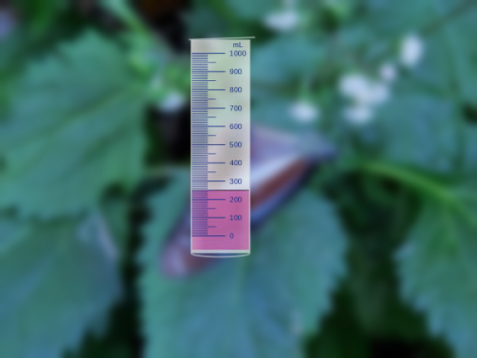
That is 250 mL
